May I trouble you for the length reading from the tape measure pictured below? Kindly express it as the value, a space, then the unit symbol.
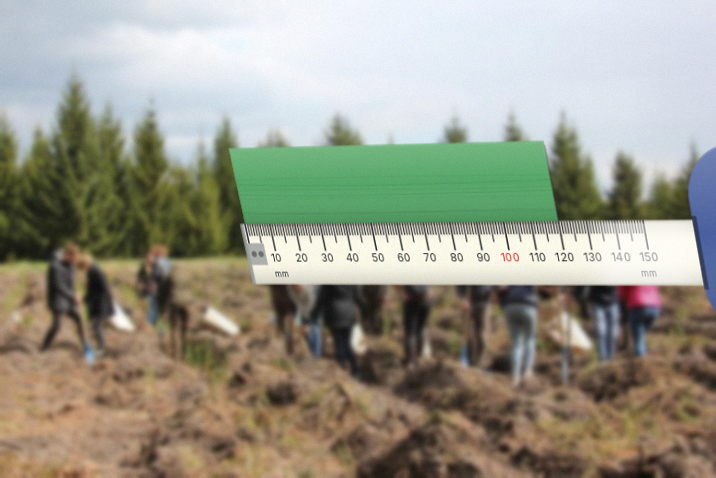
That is 120 mm
